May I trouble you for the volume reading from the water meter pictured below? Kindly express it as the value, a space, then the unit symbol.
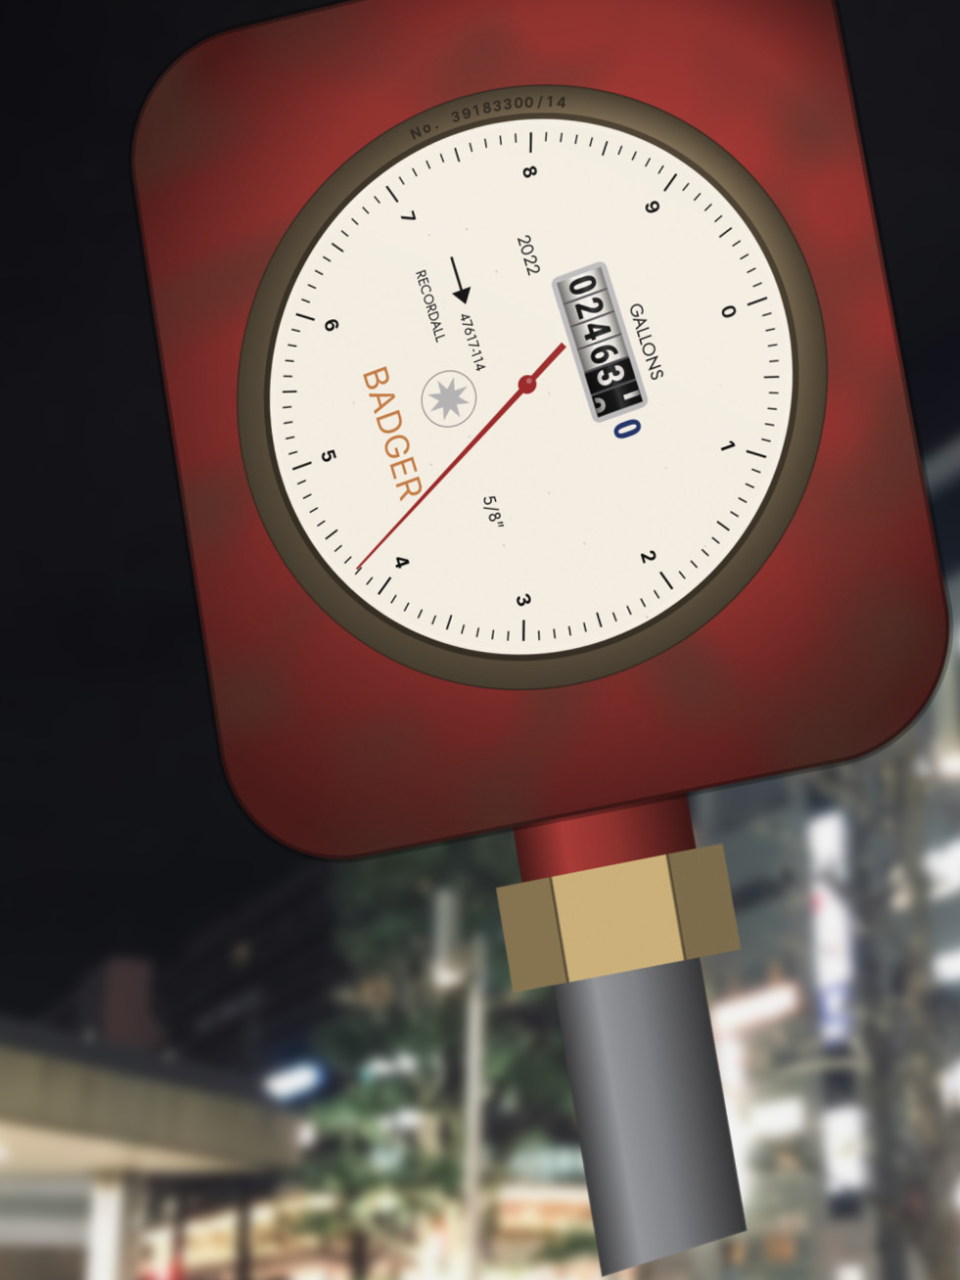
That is 246314.2 gal
